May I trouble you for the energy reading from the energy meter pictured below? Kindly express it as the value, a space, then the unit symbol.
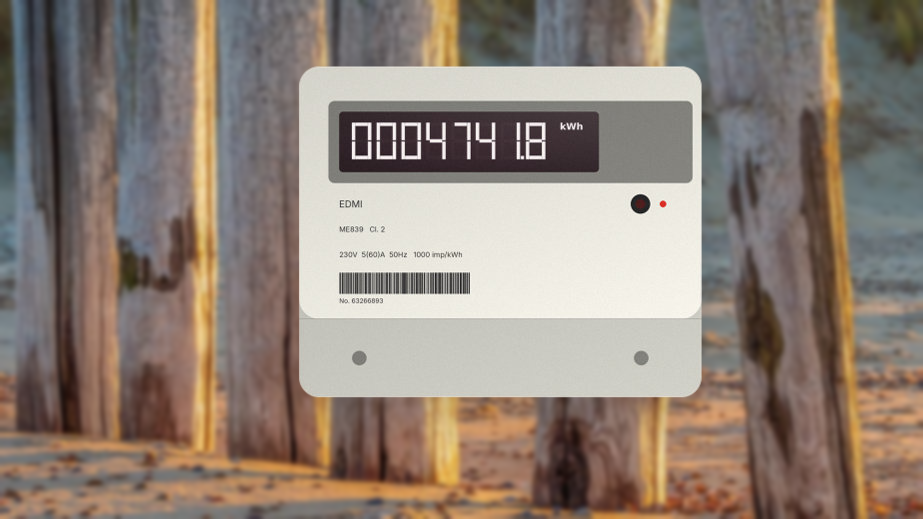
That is 4741.8 kWh
